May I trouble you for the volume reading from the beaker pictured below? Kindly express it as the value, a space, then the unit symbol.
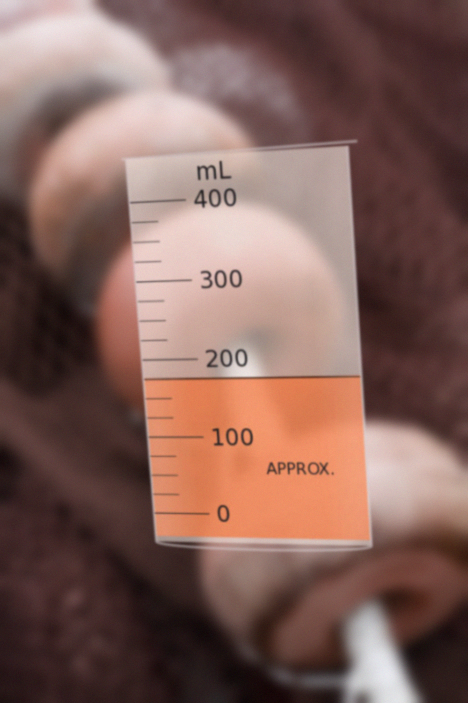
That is 175 mL
